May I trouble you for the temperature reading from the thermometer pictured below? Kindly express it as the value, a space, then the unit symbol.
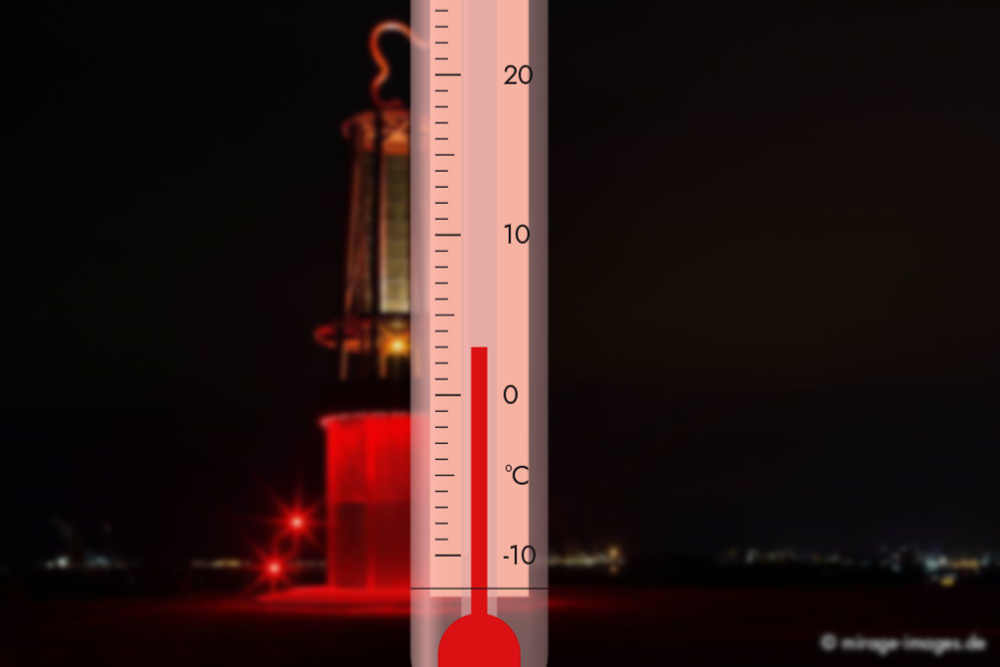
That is 3 °C
